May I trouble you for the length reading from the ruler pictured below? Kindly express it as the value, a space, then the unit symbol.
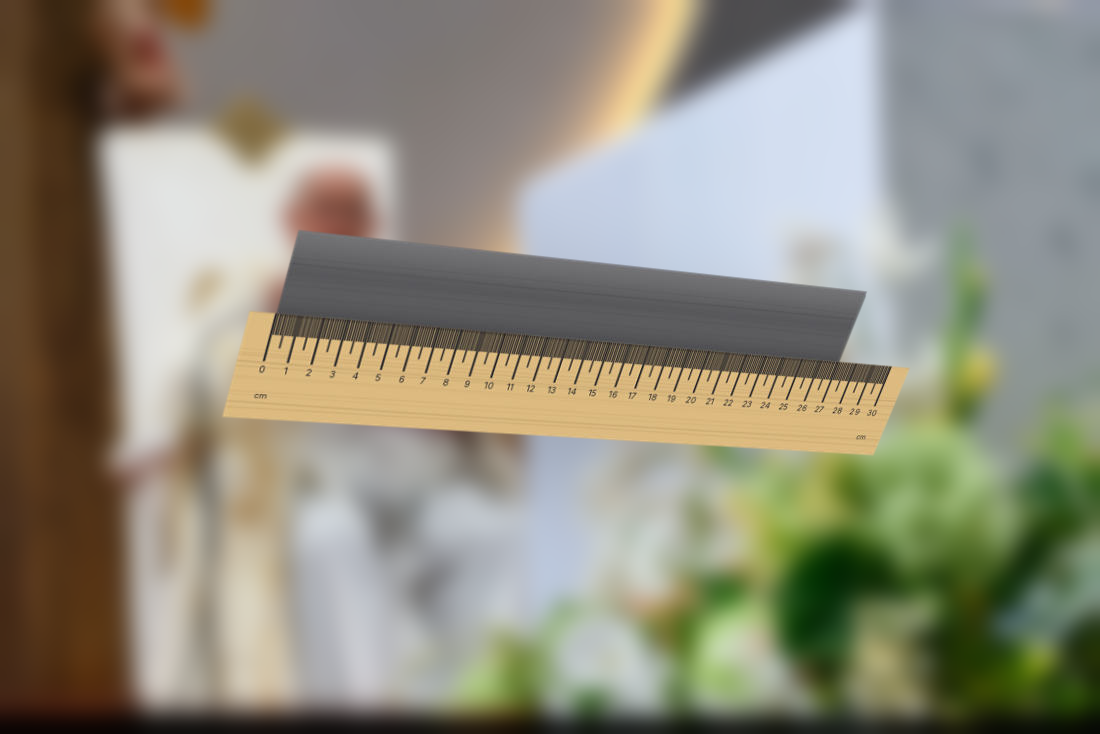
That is 27 cm
